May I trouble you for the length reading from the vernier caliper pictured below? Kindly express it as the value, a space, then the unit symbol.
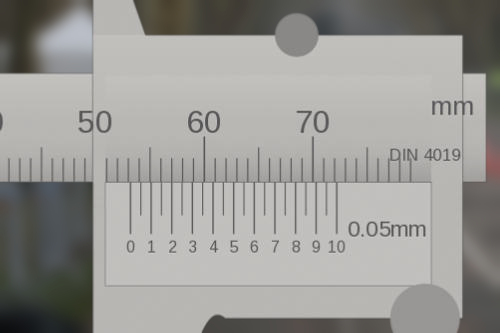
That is 53.2 mm
